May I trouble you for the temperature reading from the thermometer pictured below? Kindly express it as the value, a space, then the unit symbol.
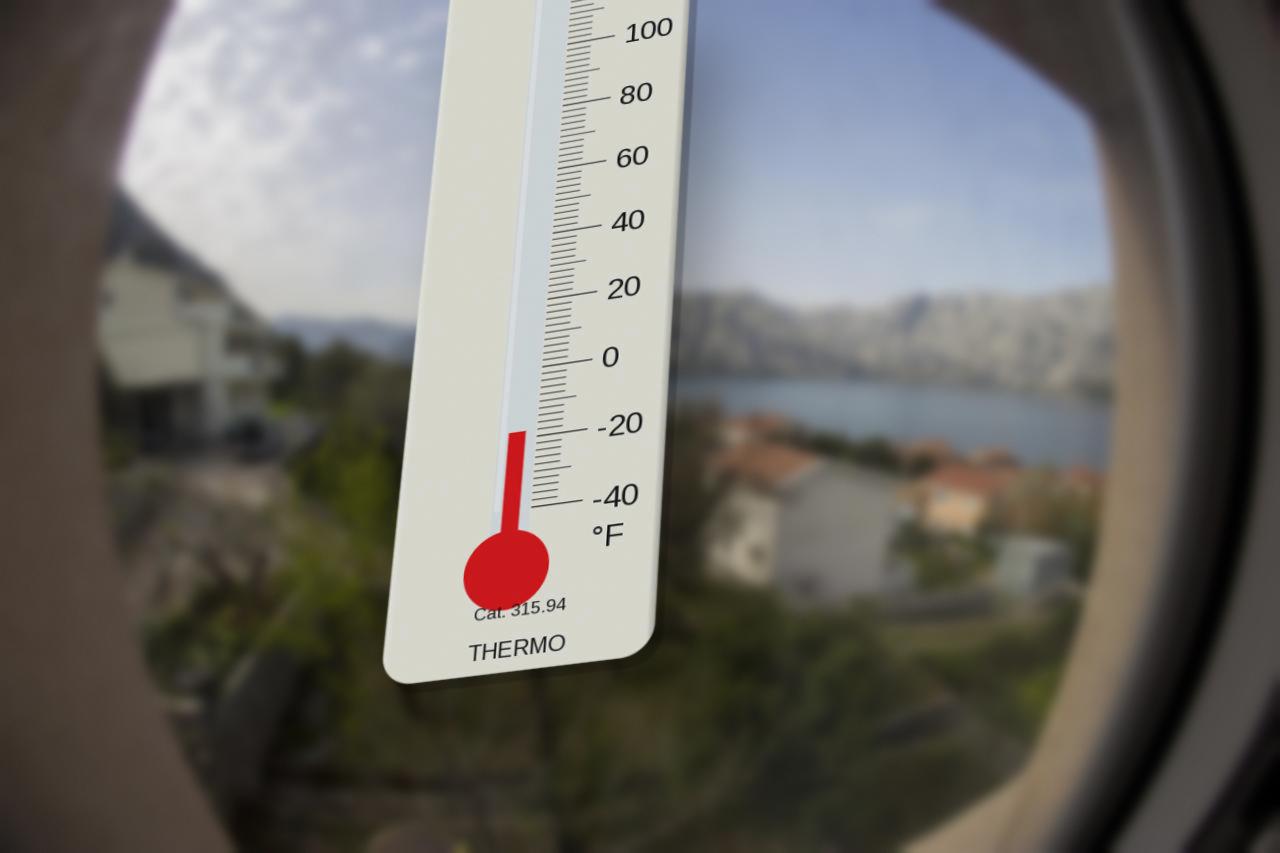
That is -18 °F
